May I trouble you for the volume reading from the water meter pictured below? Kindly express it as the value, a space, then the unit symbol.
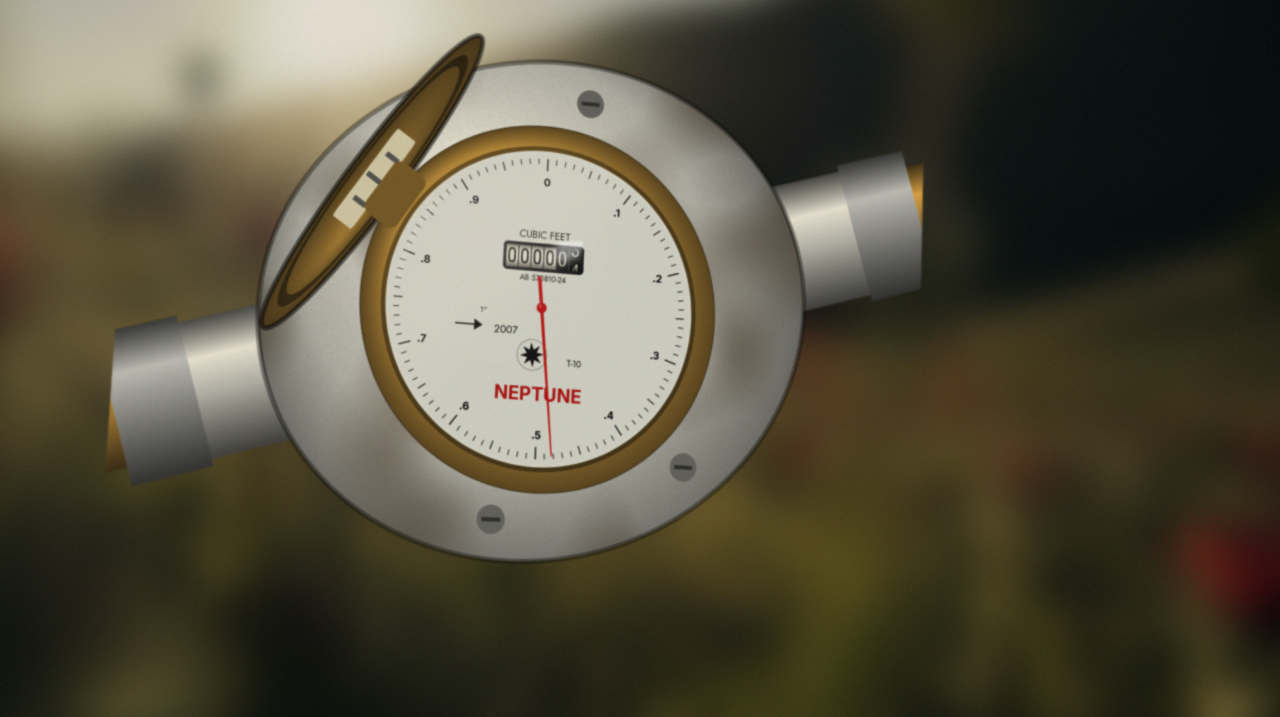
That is 3.48 ft³
